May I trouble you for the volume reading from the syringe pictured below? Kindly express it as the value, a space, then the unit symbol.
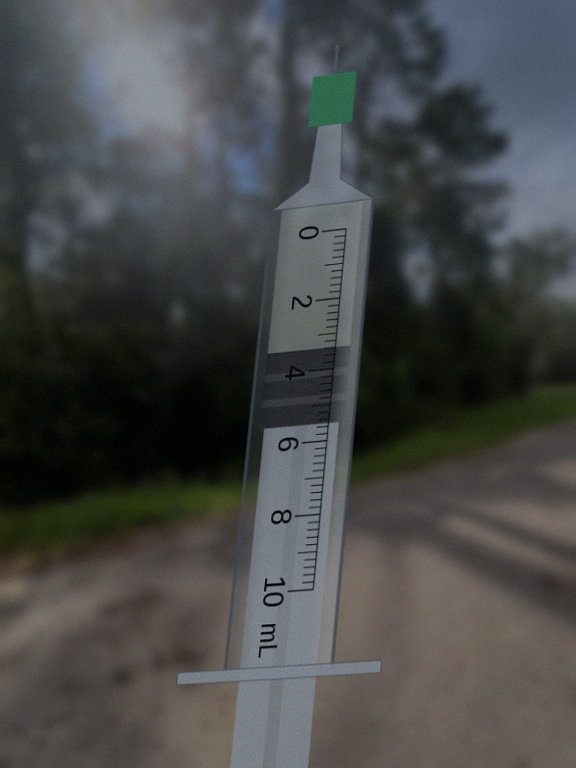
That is 3.4 mL
